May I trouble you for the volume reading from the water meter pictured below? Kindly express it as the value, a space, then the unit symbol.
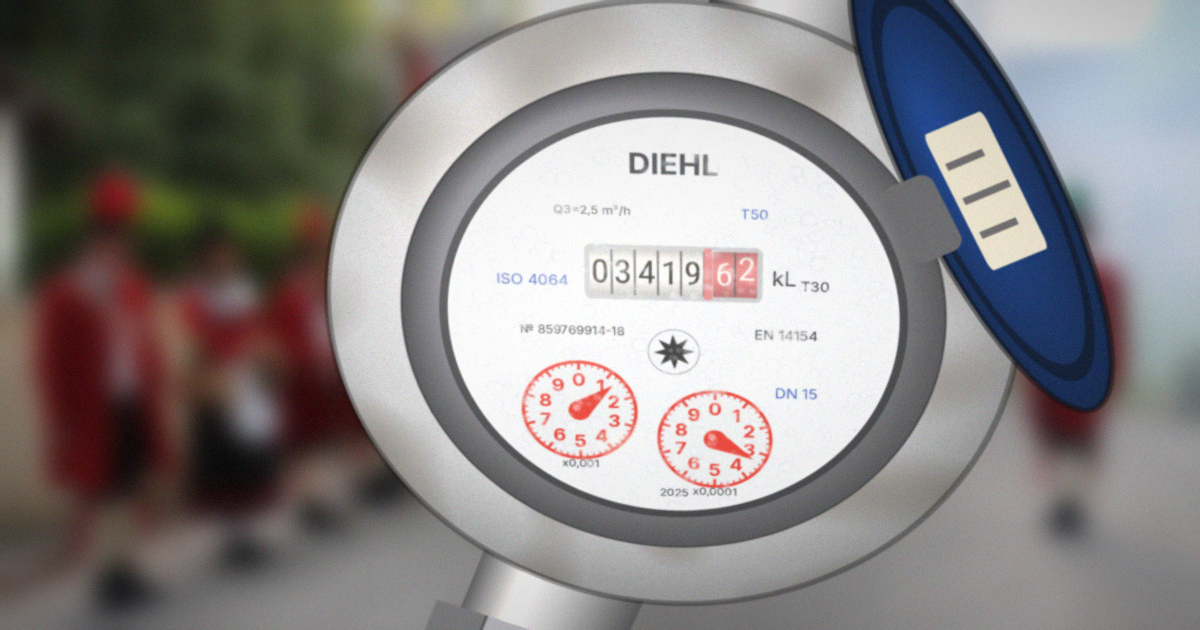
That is 3419.6213 kL
